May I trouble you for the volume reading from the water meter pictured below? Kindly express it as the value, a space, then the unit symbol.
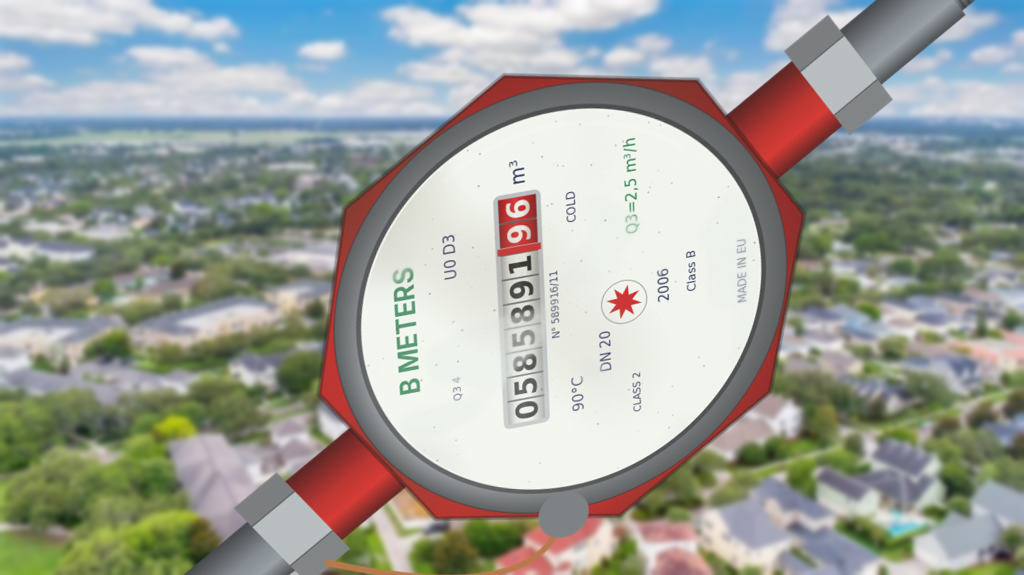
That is 585891.96 m³
